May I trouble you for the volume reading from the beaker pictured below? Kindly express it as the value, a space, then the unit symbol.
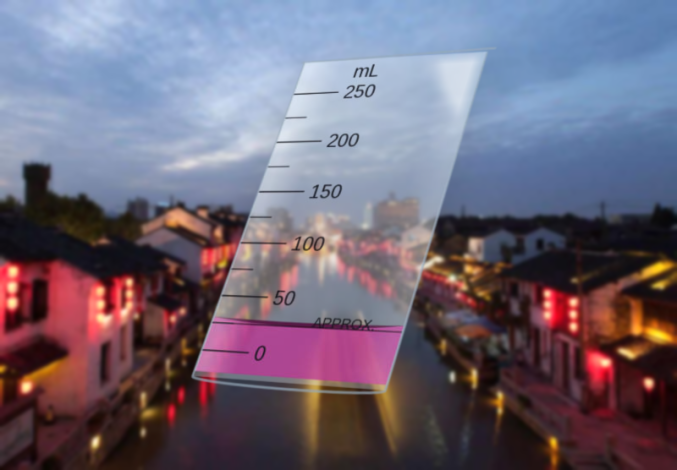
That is 25 mL
